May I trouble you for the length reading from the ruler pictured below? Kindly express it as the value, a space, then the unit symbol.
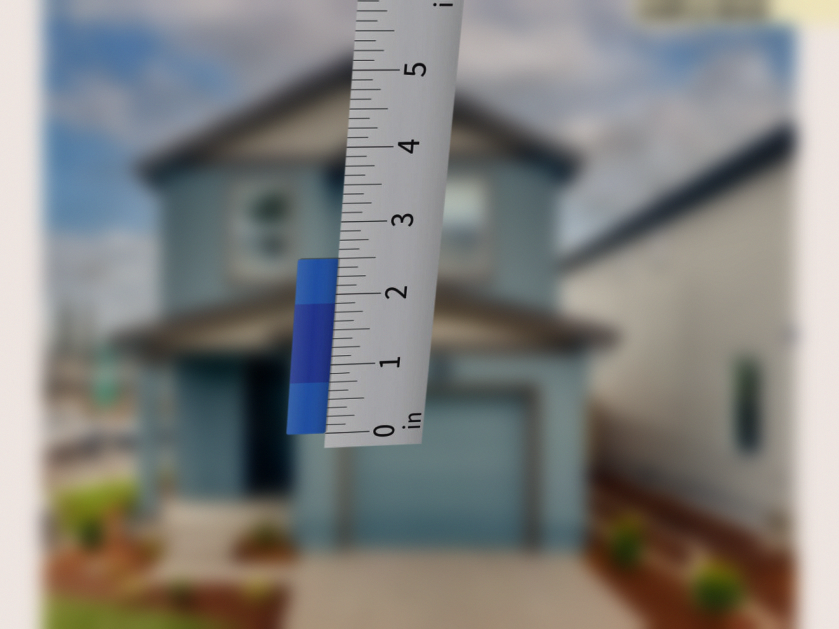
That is 2.5 in
